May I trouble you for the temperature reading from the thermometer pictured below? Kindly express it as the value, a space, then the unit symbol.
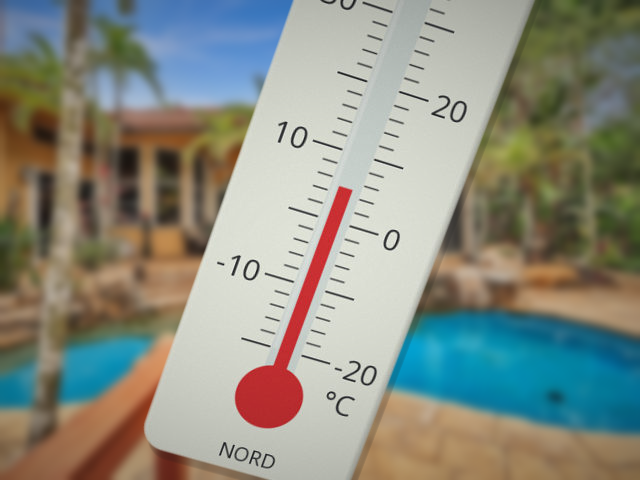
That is 5 °C
